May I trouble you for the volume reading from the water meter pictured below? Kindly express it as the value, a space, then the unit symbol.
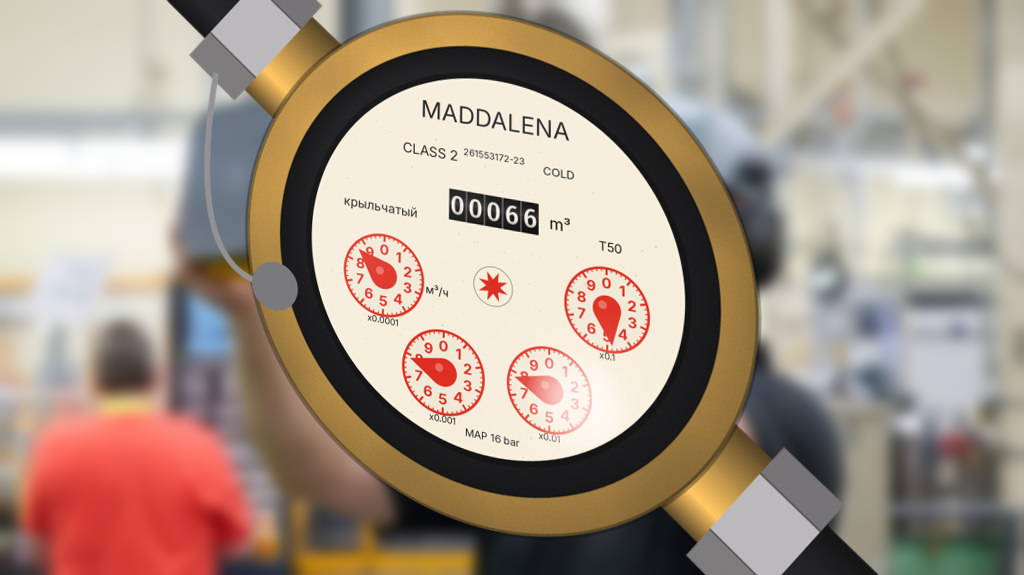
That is 66.4778 m³
